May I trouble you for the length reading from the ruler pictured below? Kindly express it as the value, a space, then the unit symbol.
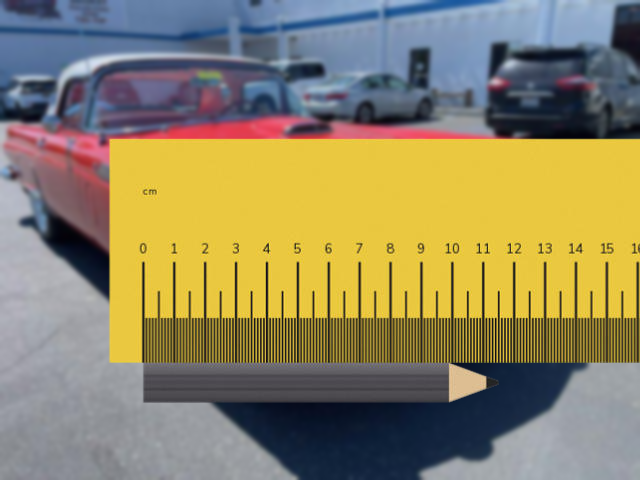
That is 11.5 cm
